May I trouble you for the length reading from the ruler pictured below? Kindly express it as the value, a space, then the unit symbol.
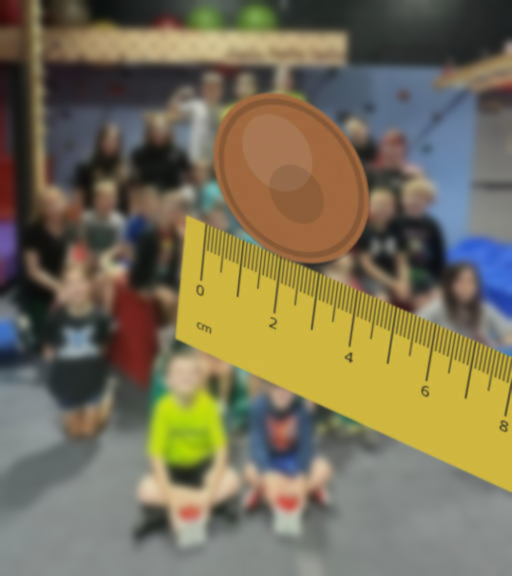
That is 4 cm
